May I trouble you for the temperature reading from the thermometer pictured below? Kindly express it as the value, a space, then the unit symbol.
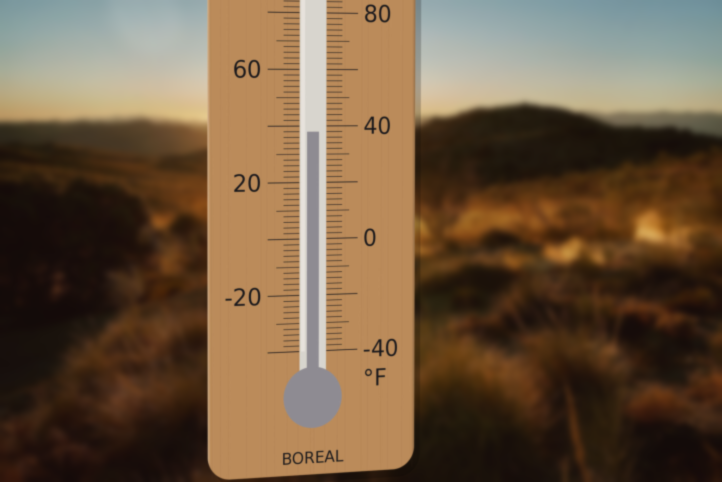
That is 38 °F
